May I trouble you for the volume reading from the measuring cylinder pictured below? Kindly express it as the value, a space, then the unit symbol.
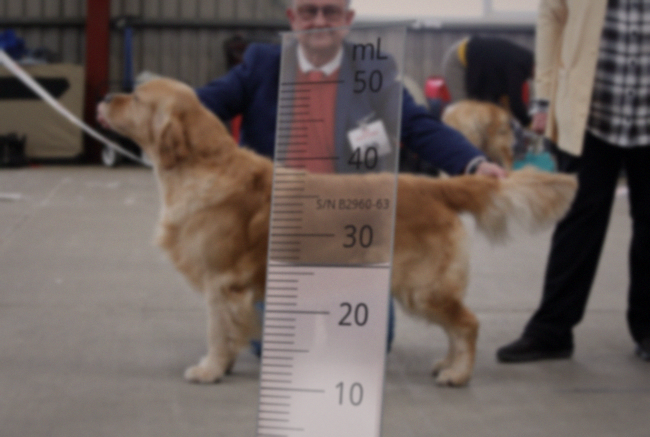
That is 26 mL
